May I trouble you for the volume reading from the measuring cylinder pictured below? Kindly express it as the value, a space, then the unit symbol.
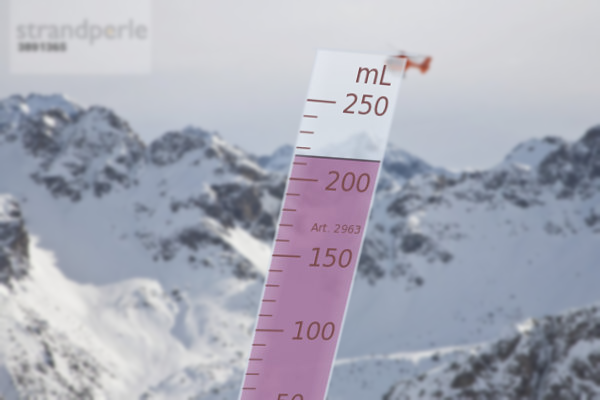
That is 215 mL
